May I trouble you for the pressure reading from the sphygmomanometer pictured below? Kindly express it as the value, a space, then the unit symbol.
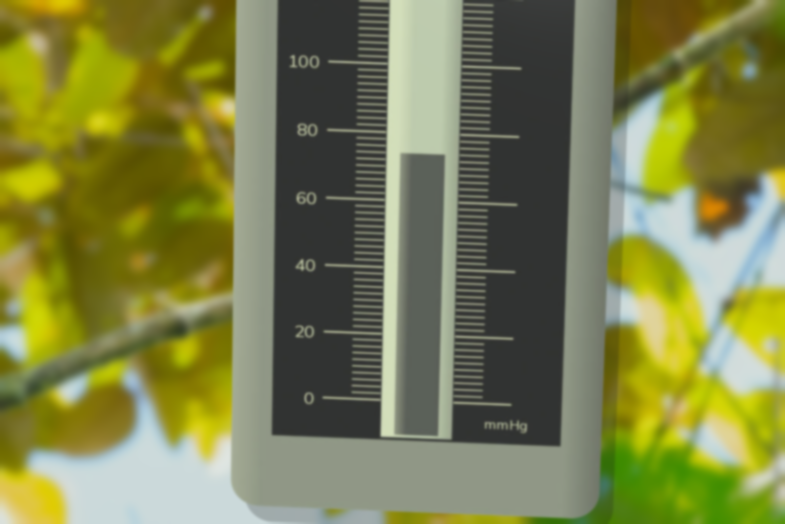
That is 74 mmHg
